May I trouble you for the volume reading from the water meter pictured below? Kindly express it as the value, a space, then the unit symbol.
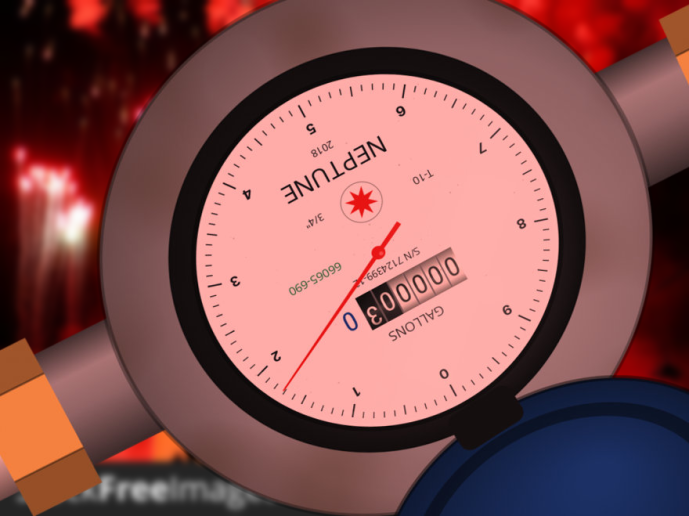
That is 31.7 gal
